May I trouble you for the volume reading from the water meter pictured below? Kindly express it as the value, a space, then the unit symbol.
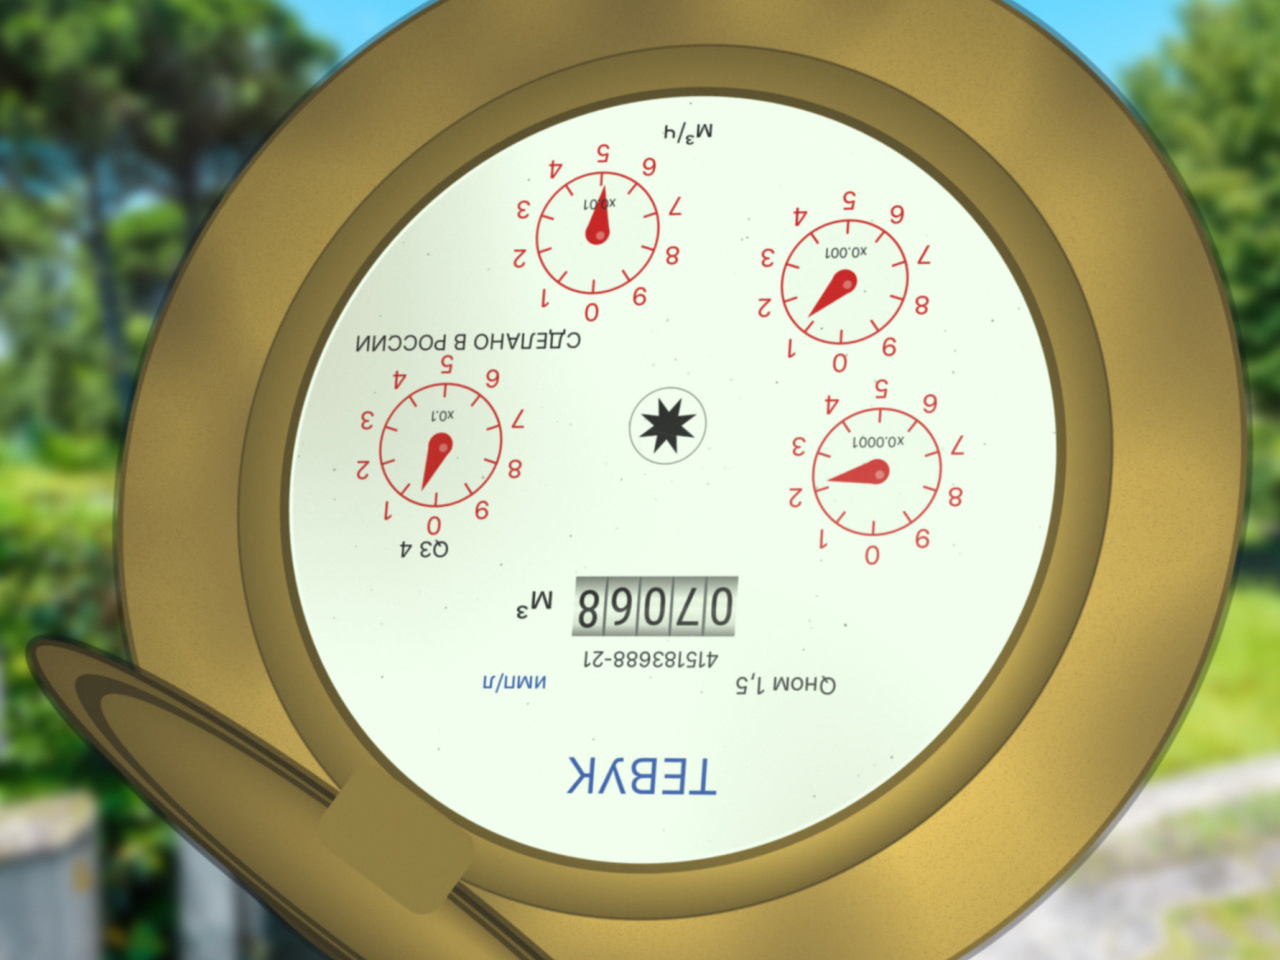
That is 7068.0512 m³
